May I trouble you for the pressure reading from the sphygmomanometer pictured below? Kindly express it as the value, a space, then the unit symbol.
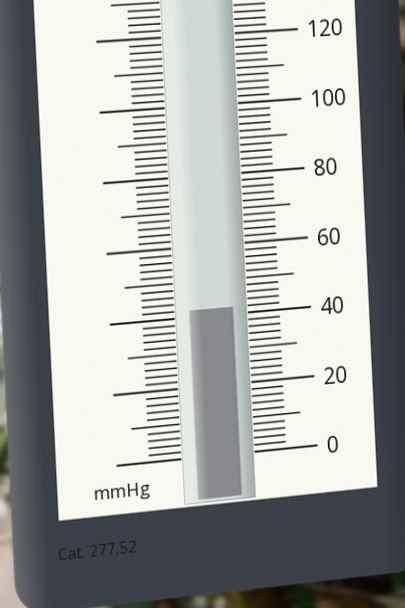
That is 42 mmHg
